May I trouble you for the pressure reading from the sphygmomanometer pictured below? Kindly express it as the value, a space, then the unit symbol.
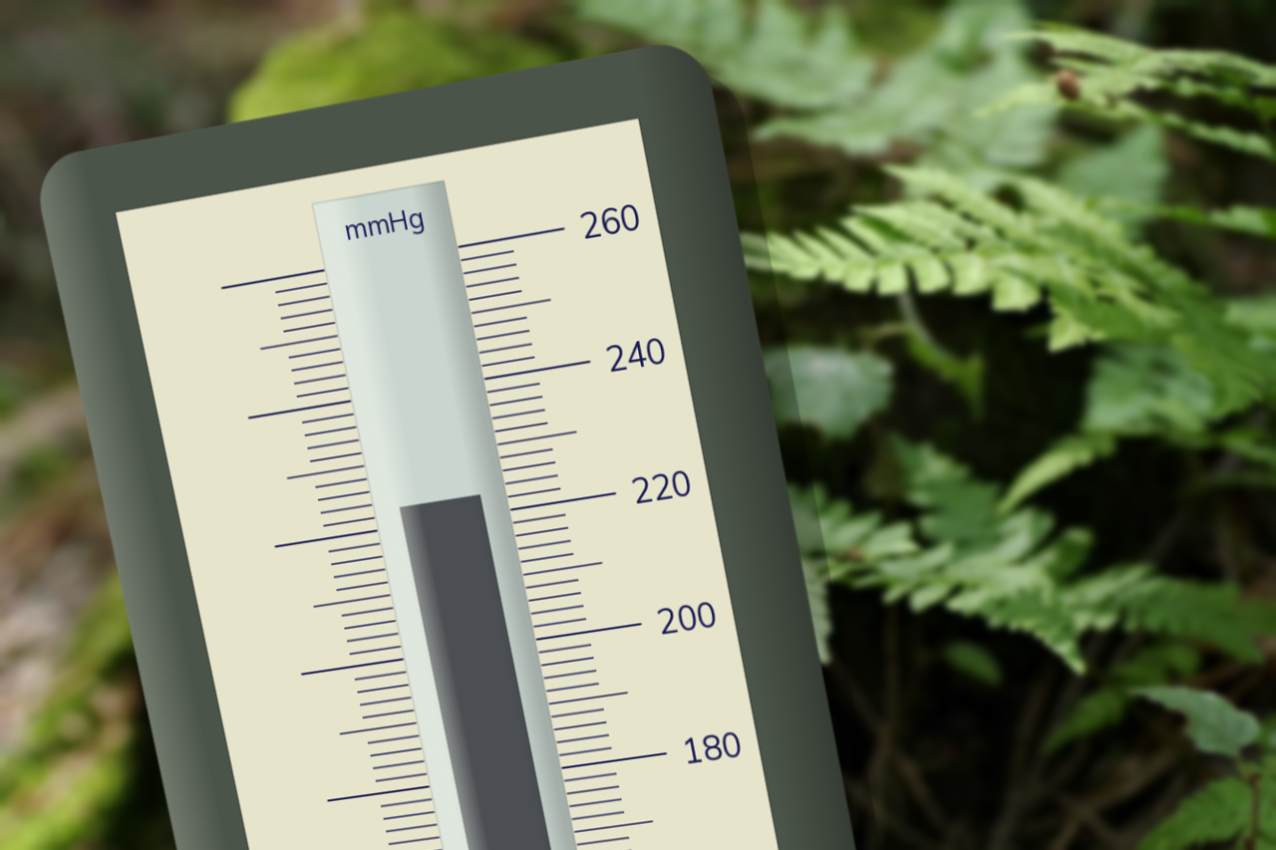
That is 223 mmHg
